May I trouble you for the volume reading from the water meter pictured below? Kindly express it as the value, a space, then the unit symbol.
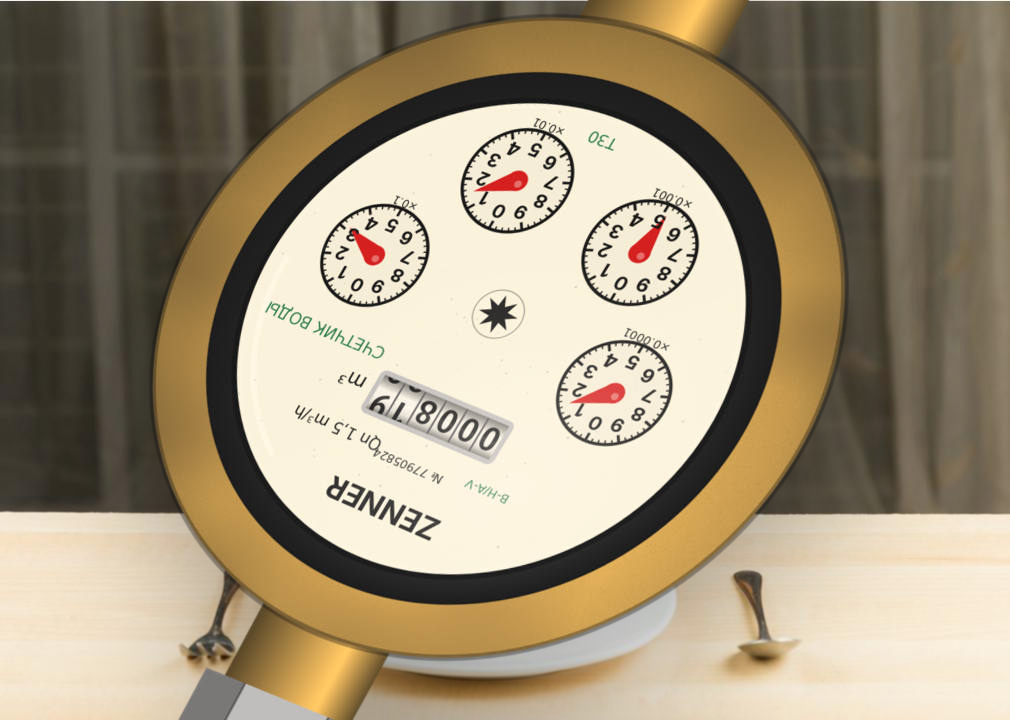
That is 819.3151 m³
